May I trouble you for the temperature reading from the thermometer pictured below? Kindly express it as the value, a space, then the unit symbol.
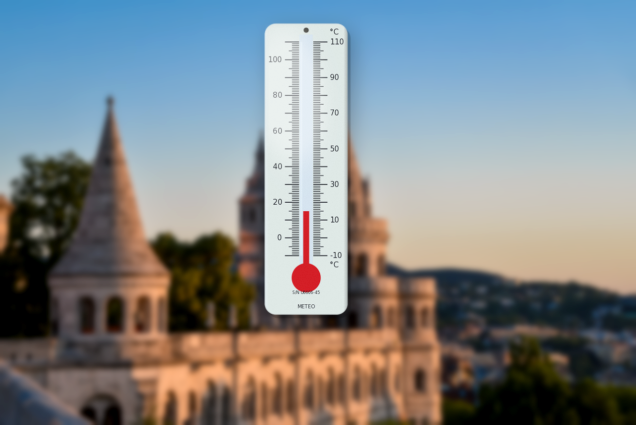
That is 15 °C
